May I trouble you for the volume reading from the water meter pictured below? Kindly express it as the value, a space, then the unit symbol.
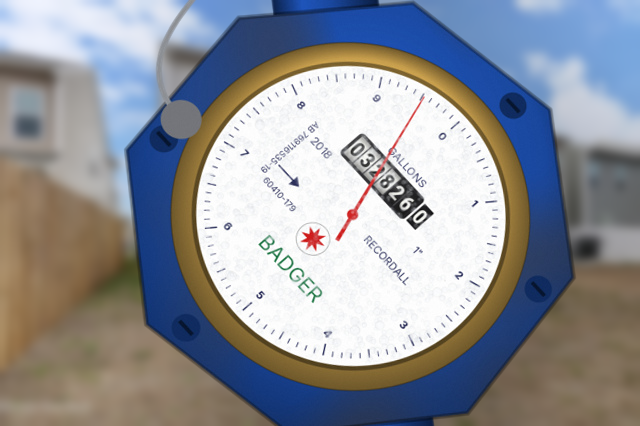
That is 328259.5 gal
